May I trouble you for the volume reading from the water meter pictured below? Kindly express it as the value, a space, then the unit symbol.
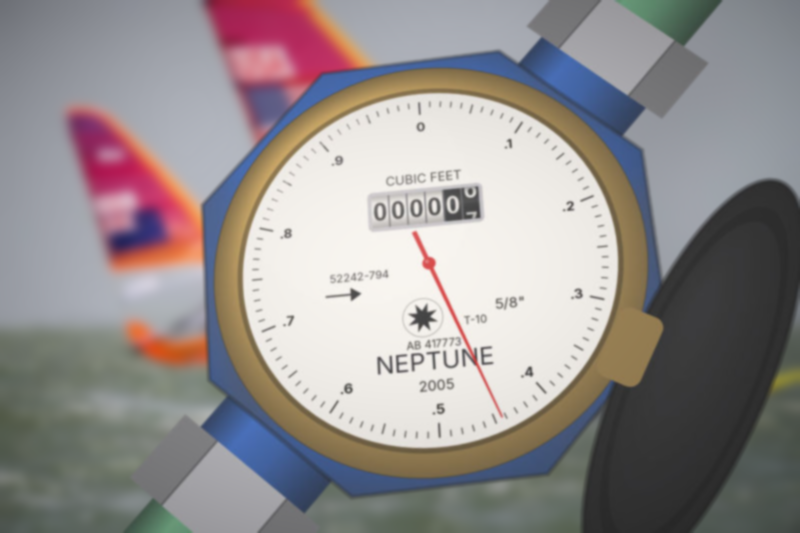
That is 6.44 ft³
